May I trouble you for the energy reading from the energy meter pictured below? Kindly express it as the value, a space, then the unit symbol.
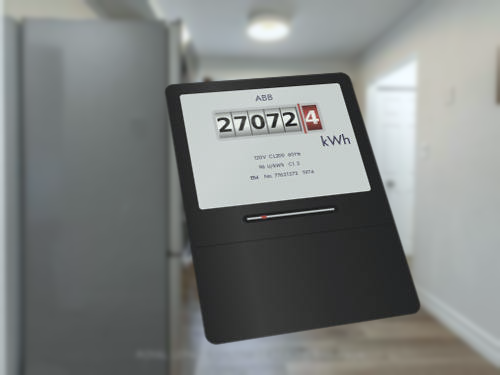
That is 27072.4 kWh
